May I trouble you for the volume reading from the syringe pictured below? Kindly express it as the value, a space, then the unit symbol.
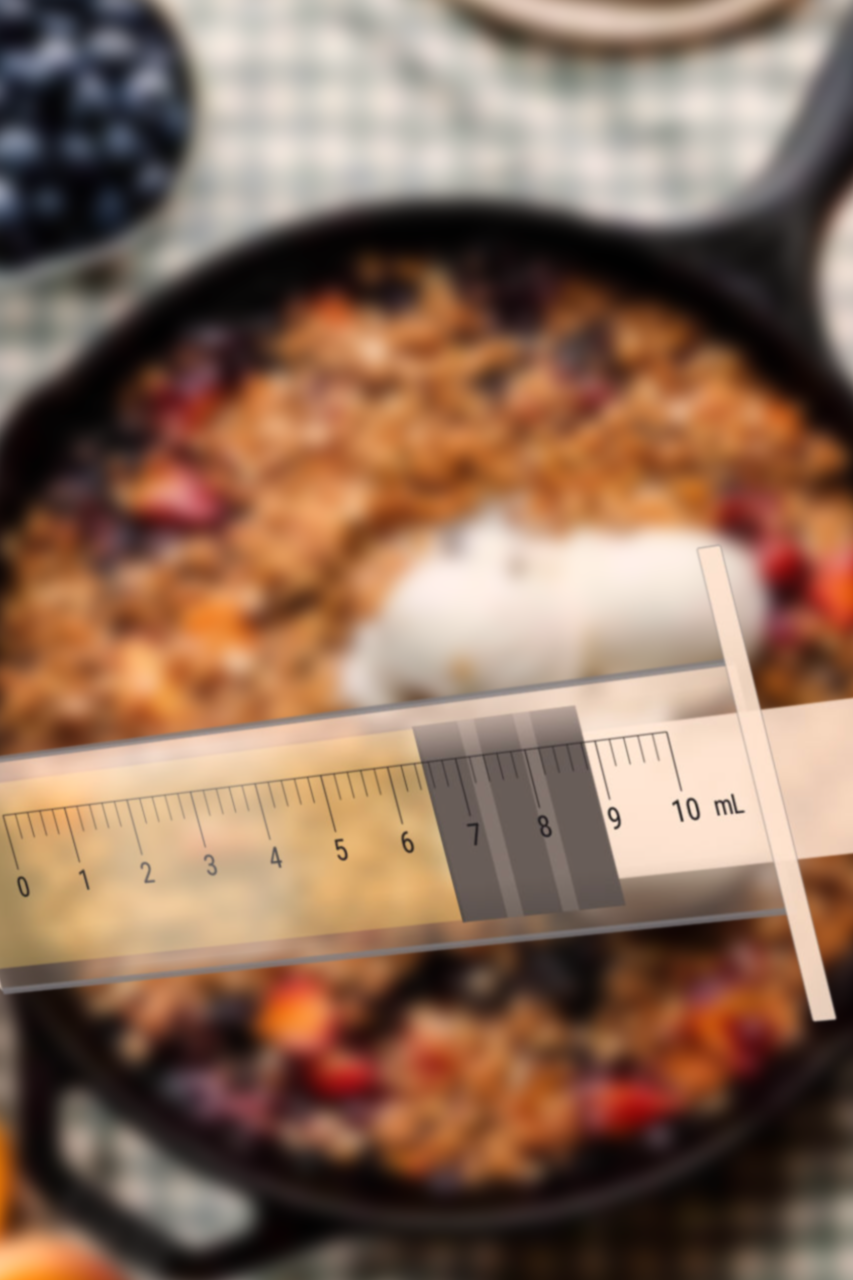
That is 6.5 mL
